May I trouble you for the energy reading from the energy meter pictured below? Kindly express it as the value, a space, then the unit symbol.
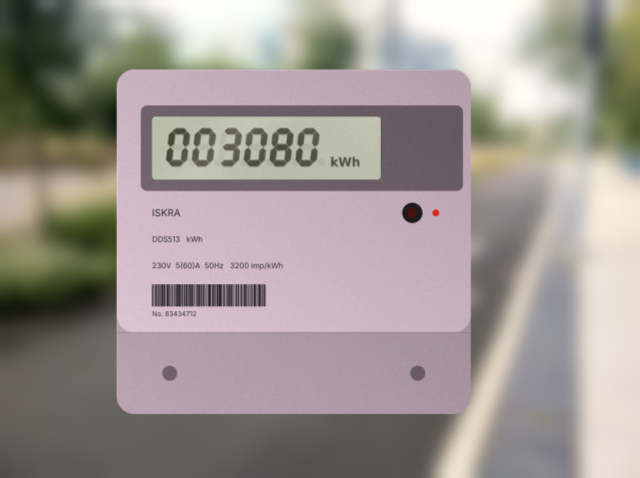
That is 3080 kWh
